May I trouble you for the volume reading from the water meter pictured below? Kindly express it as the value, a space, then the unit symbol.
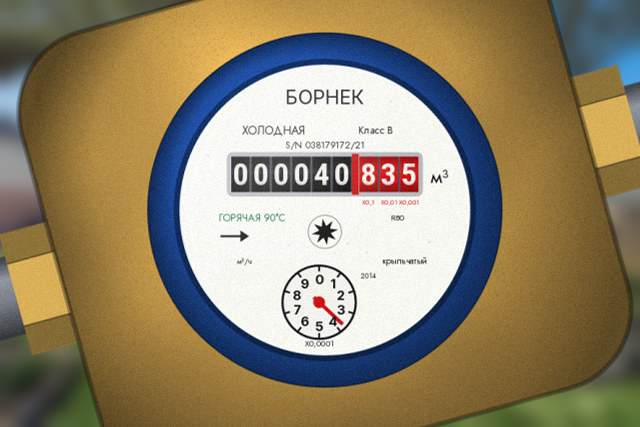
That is 40.8353 m³
